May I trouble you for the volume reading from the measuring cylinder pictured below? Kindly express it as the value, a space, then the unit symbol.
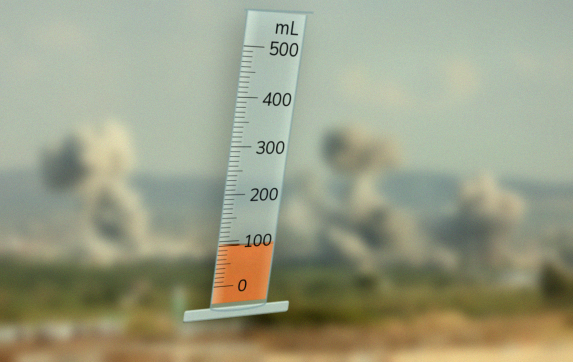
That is 90 mL
